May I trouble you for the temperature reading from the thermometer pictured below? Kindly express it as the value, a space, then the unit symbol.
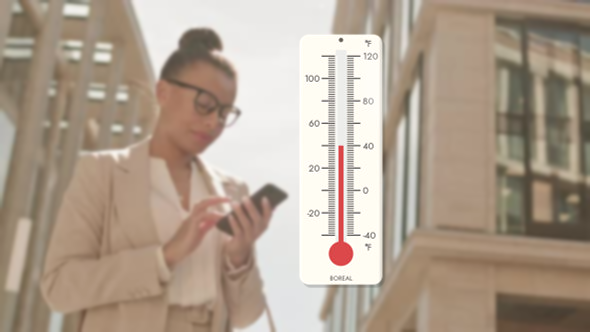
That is 40 °F
